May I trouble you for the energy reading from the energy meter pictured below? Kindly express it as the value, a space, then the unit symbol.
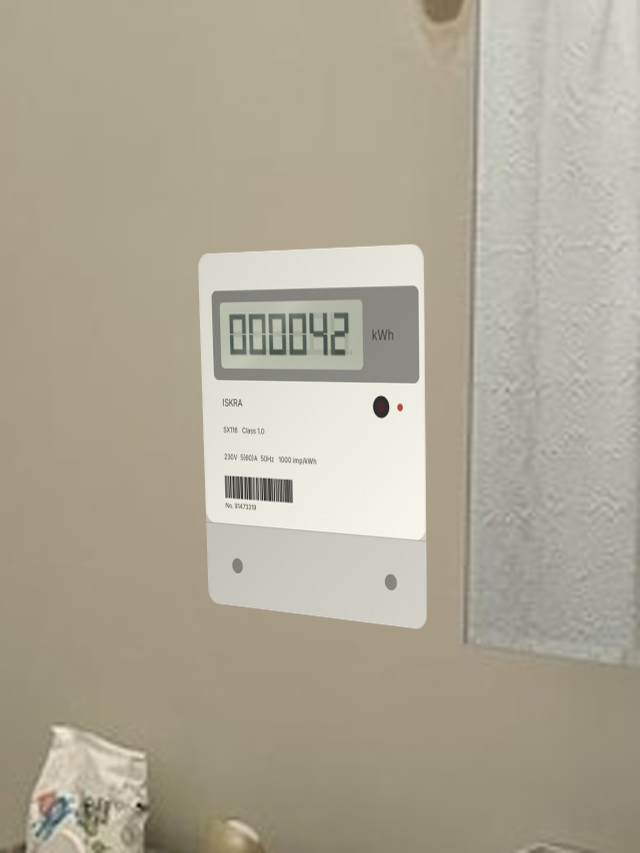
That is 42 kWh
